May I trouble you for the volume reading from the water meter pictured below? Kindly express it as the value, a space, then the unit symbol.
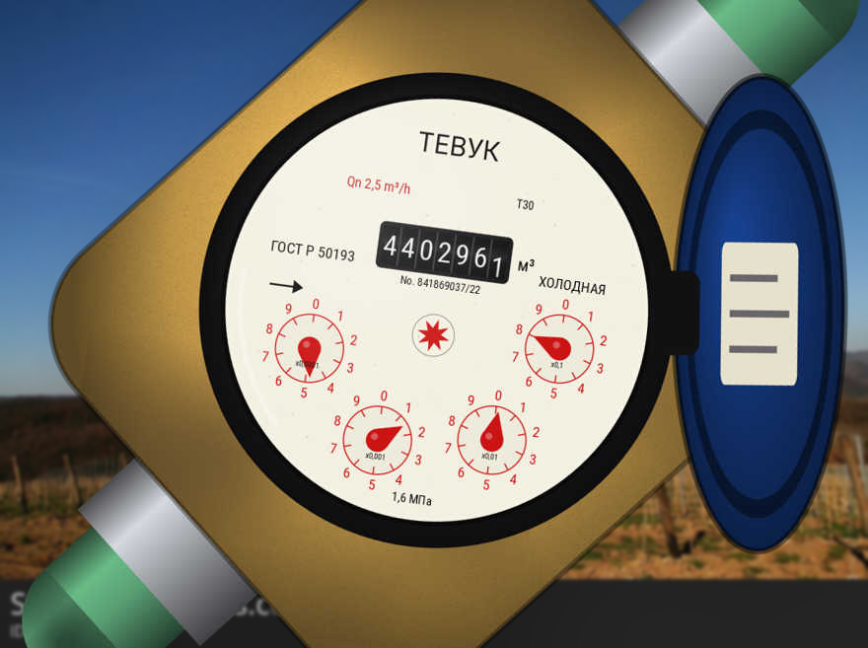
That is 4402960.8014 m³
